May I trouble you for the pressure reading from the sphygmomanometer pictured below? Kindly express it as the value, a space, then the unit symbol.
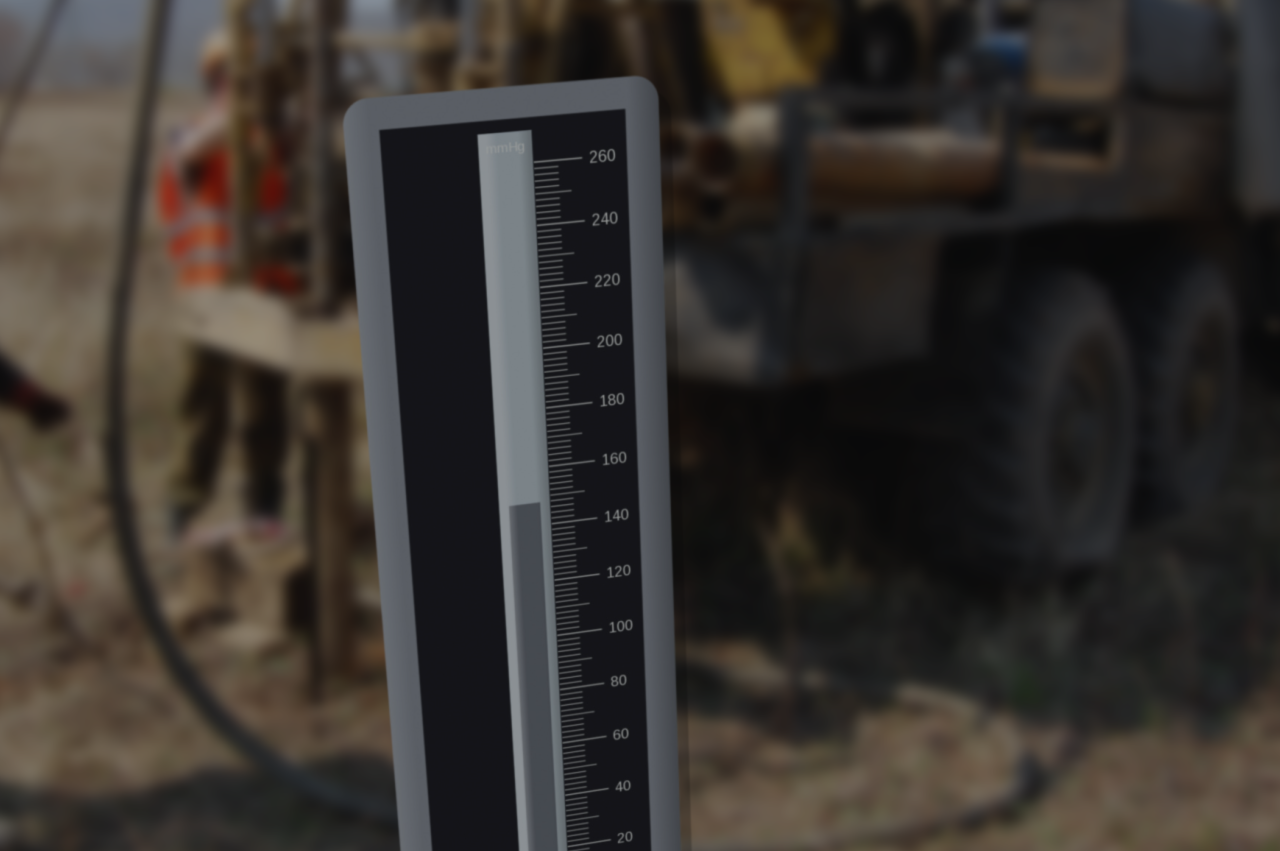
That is 148 mmHg
